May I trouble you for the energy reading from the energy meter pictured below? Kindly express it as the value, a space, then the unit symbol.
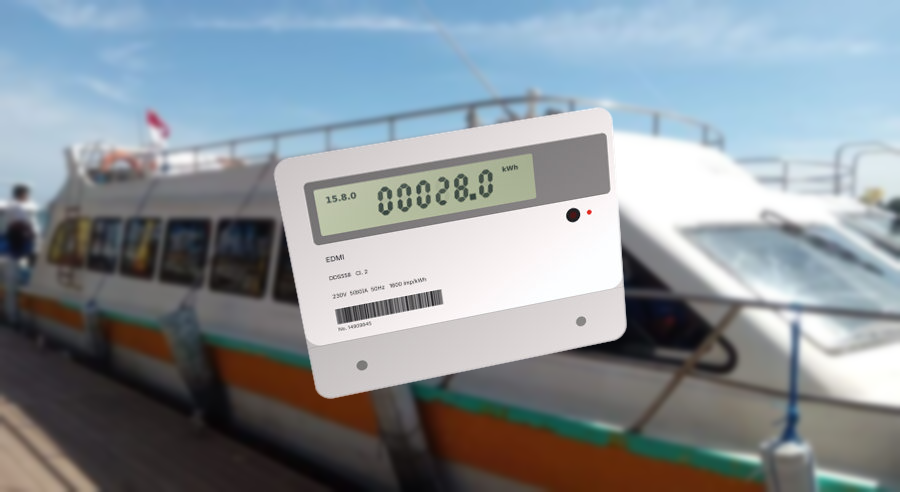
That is 28.0 kWh
